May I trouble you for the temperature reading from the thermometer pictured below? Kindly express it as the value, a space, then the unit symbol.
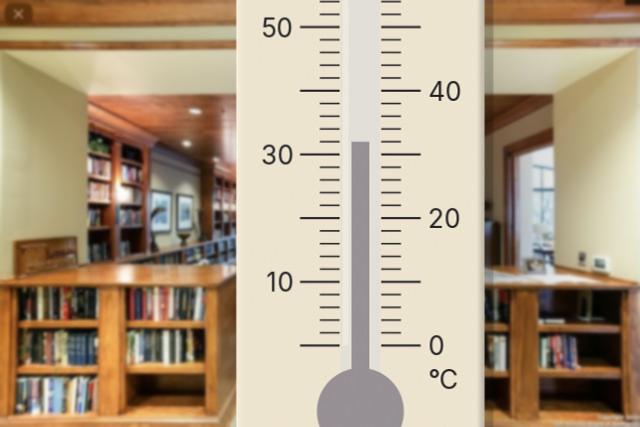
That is 32 °C
